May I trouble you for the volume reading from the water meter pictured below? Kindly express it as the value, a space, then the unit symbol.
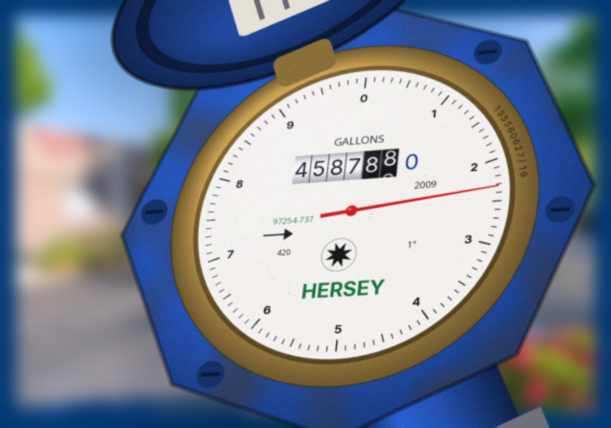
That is 4587882.3 gal
